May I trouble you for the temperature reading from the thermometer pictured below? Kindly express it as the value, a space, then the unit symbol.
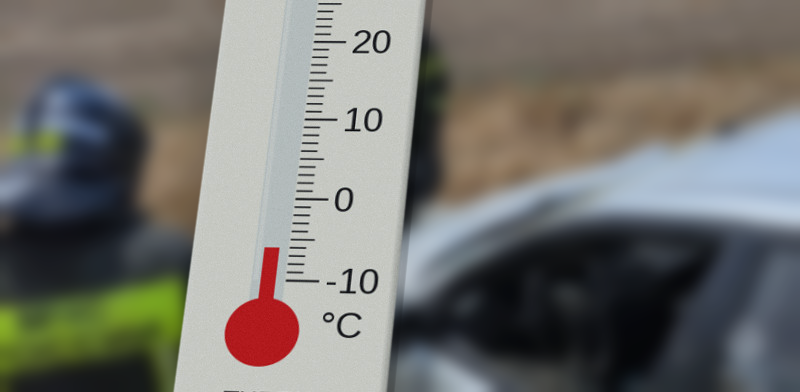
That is -6 °C
